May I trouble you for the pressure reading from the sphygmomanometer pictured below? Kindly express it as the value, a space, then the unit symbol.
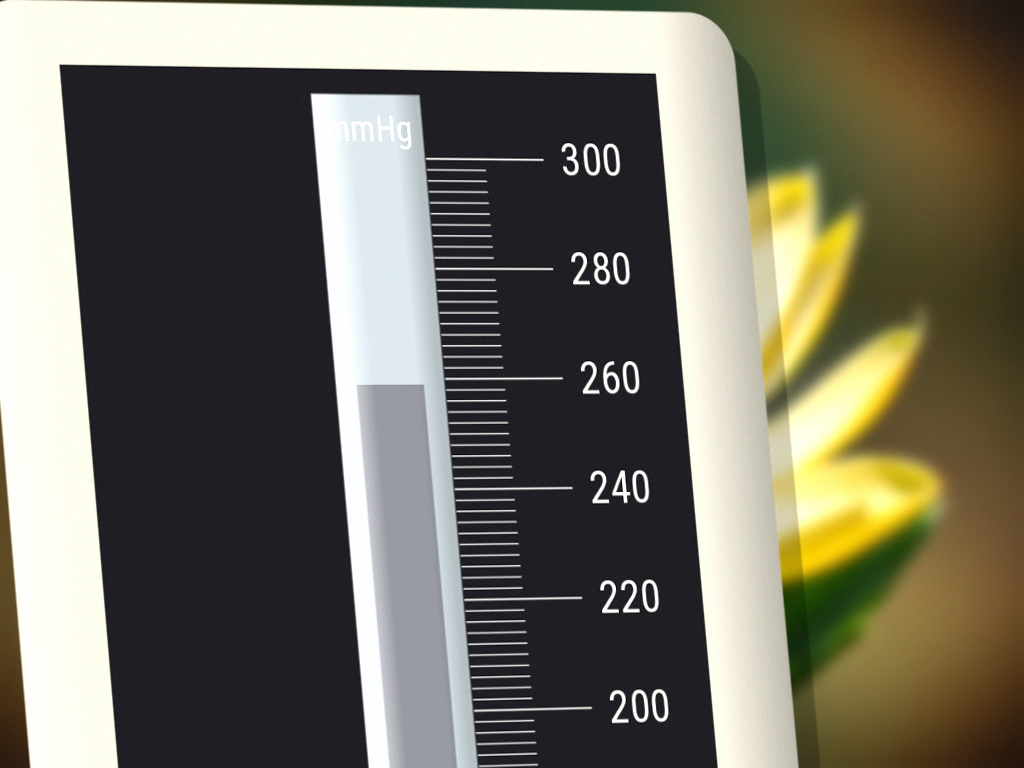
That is 259 mmHg
